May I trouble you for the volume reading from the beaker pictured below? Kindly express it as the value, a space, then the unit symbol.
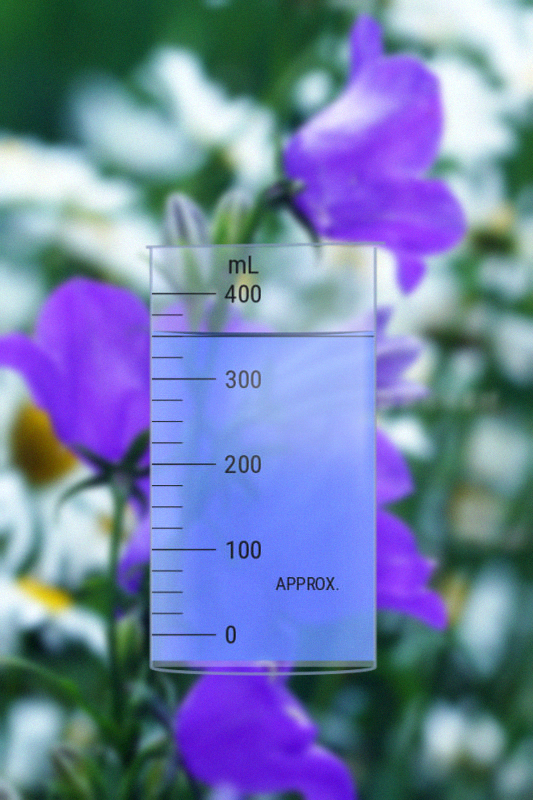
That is 350 mL
